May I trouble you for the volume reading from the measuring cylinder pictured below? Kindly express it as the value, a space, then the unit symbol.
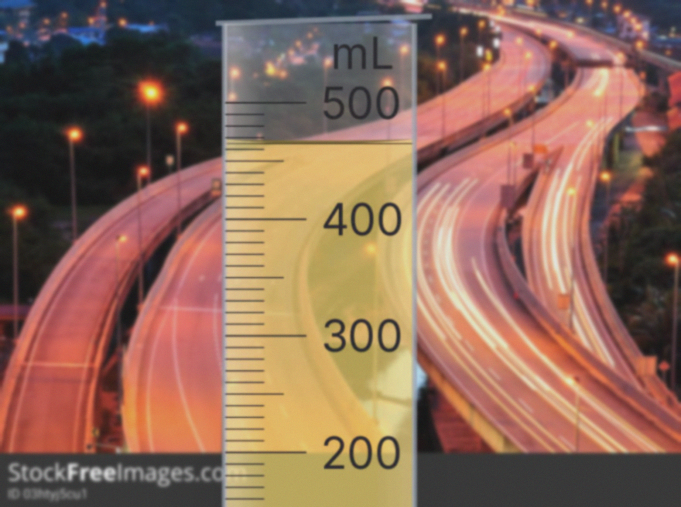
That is 465 mL
